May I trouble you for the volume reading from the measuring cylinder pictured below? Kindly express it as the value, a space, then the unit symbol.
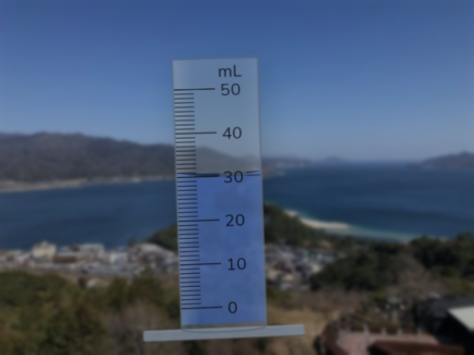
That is 30 mL
